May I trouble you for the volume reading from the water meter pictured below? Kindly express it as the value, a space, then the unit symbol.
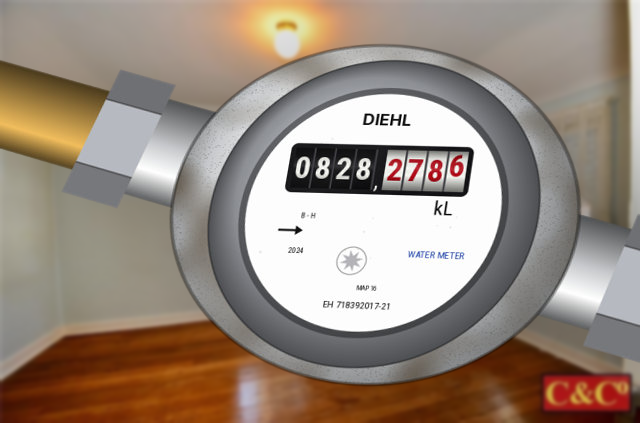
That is 828.2786 kL
